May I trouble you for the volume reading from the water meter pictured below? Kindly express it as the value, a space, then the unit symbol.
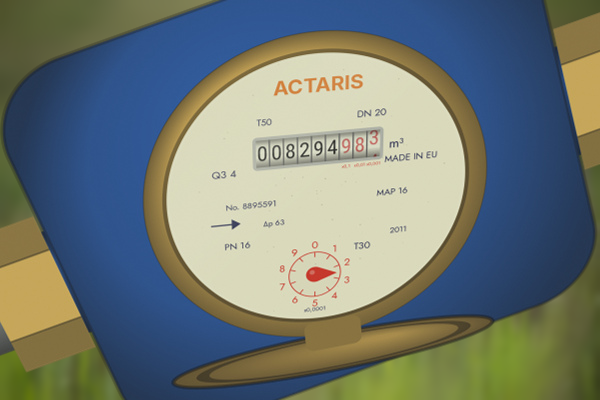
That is 8294.9832 m³
